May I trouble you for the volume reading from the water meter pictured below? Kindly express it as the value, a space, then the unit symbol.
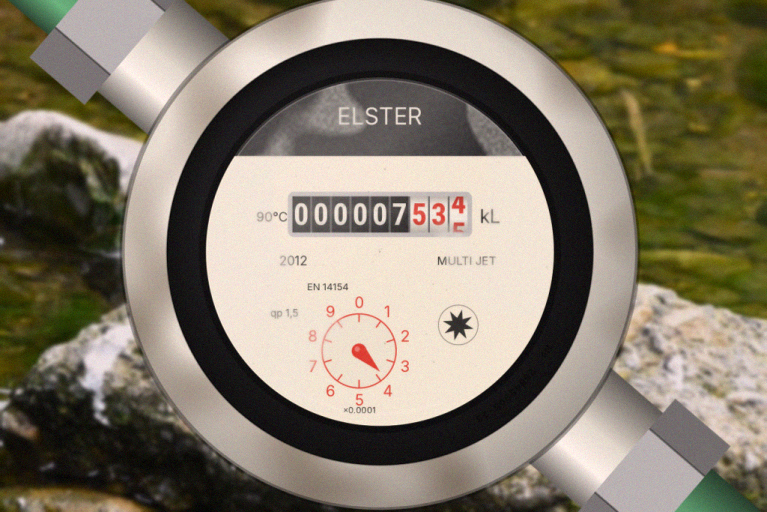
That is 7.5343 kL
